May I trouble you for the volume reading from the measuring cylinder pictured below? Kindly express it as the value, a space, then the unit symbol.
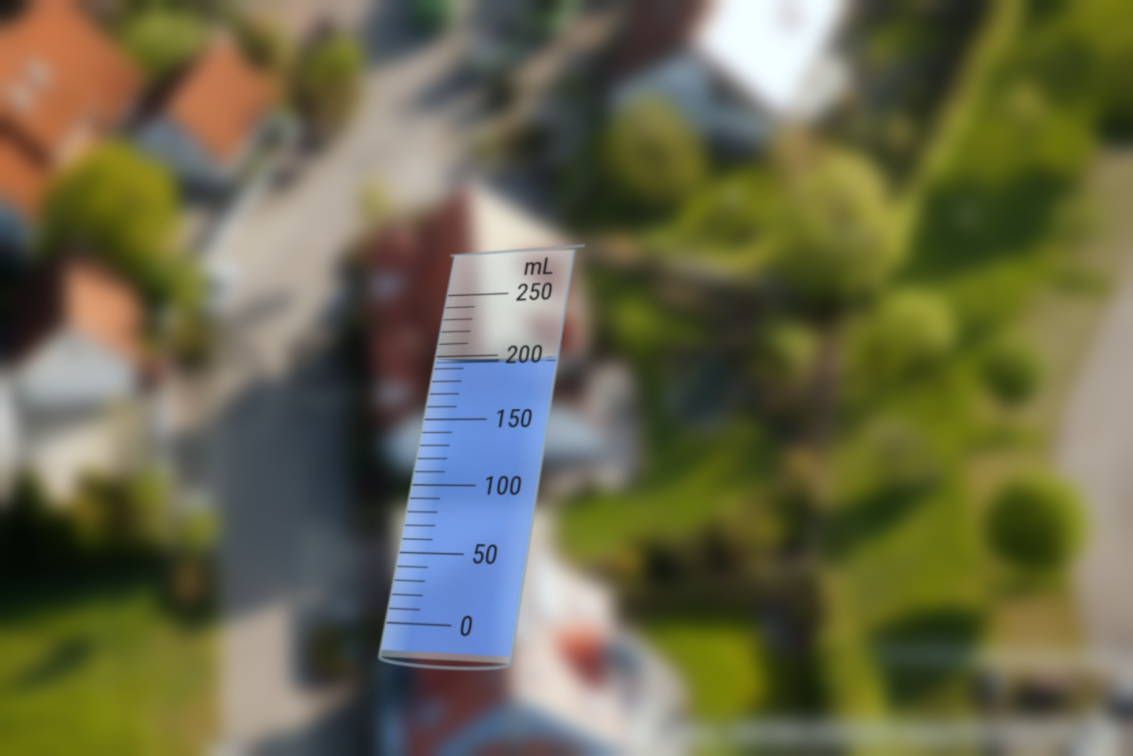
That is 195 mL
